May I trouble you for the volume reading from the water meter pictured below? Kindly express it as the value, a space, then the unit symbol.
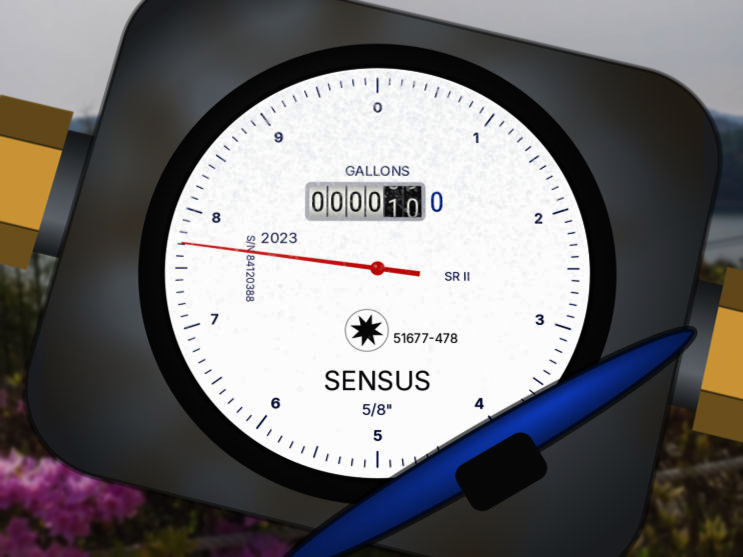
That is 97.7 gal
